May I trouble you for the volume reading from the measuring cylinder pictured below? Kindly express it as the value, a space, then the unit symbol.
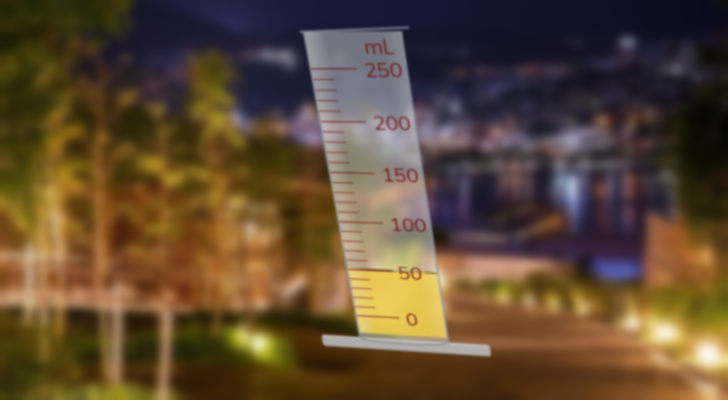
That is 50 mL
